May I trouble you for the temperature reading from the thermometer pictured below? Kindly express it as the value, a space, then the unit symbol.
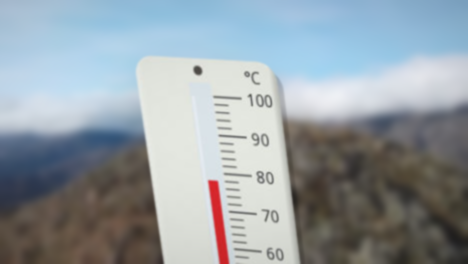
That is 78 °C
